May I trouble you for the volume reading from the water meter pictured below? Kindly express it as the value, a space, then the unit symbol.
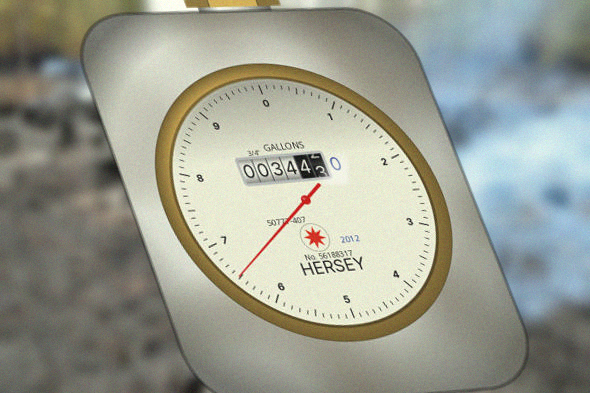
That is 34426.5 gal
